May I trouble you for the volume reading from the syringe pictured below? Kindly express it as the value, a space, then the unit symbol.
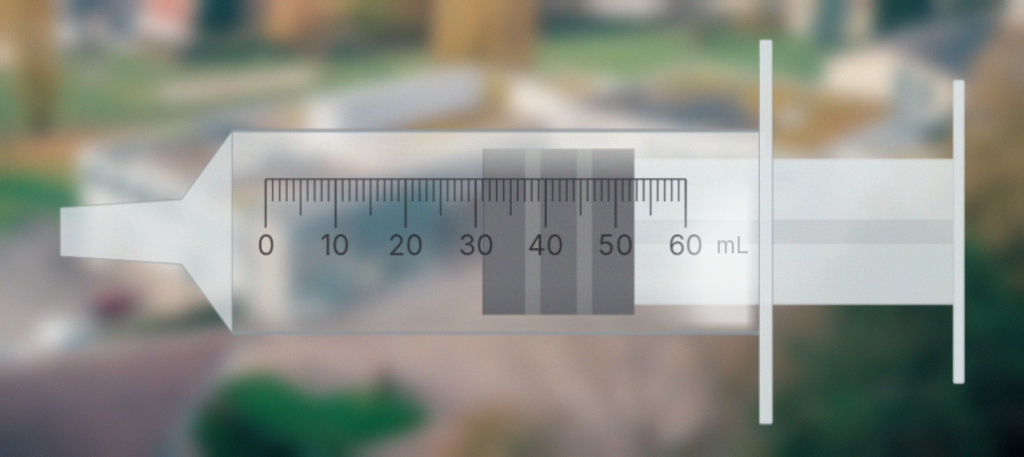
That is 31 mL
